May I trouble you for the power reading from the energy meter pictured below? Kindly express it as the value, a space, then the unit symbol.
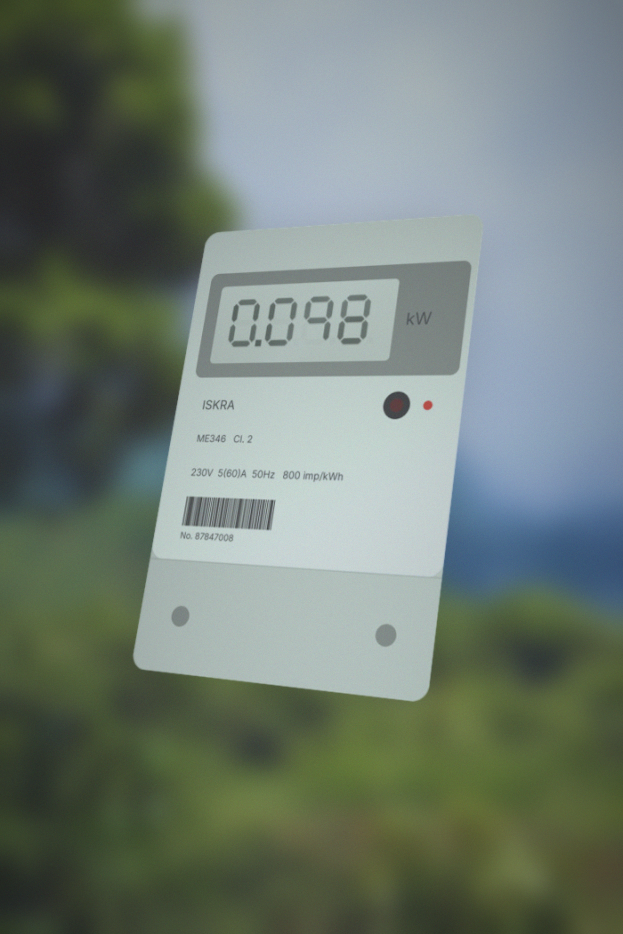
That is 0.098 kW
